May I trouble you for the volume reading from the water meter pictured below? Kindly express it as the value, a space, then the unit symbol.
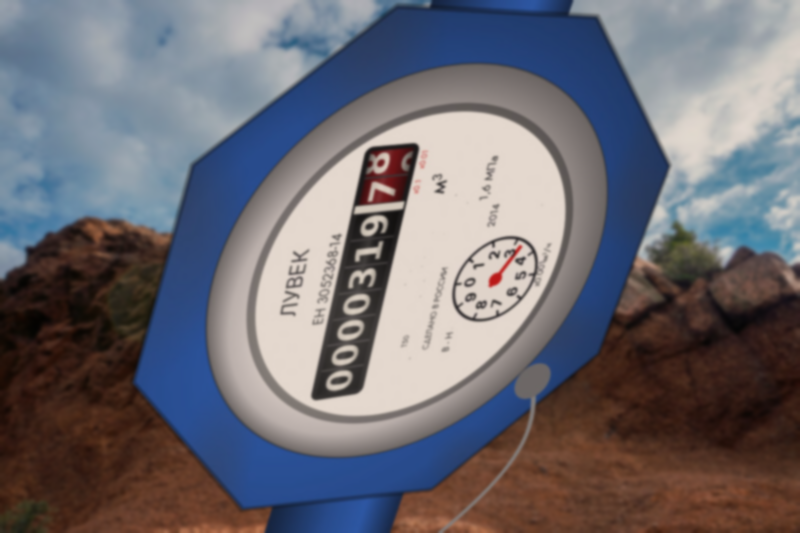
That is 319.783 m³
